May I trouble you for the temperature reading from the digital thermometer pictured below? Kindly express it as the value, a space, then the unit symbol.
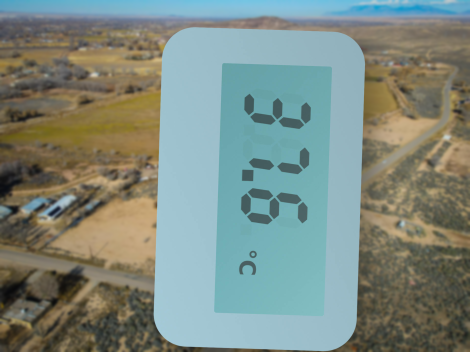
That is 37.6 °C
